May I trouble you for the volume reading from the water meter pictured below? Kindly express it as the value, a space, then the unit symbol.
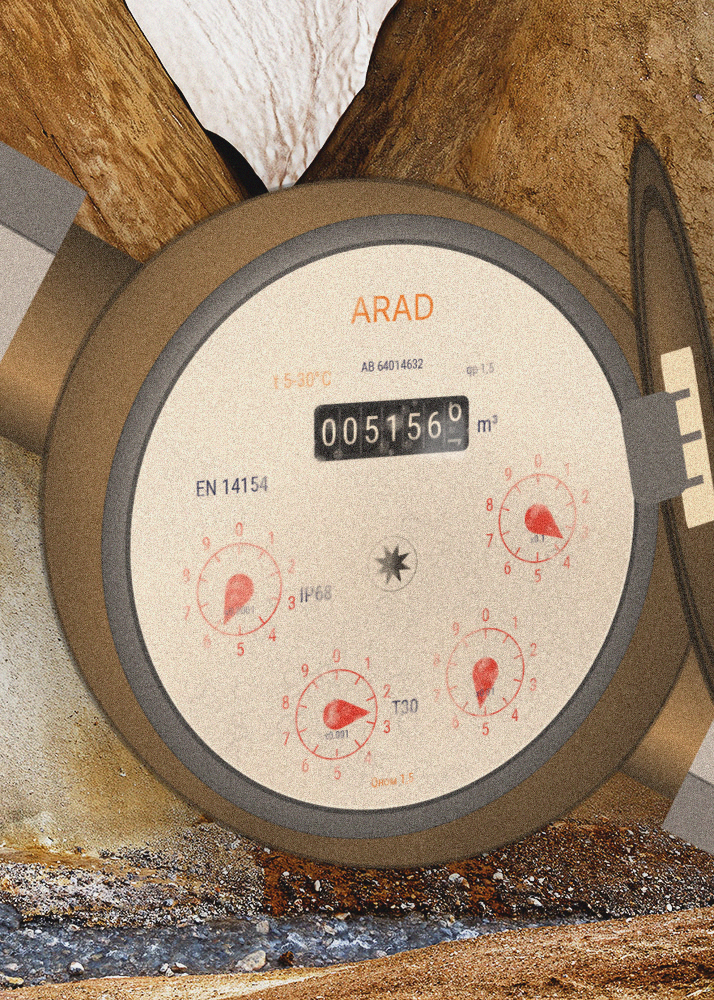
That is 51566.3525 m³
